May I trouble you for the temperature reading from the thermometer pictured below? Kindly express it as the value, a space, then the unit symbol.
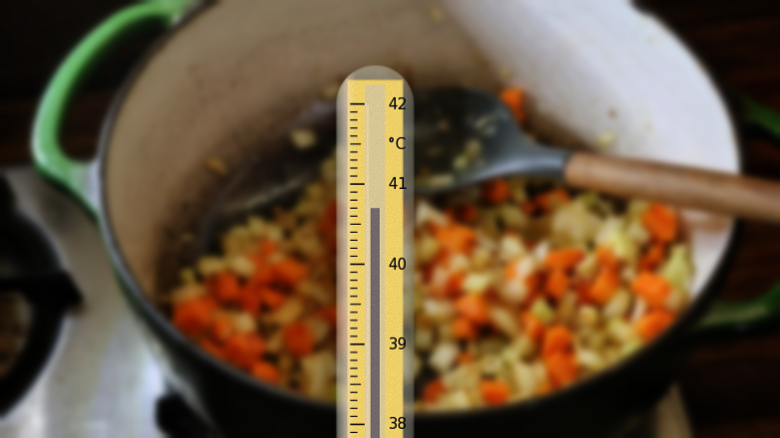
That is 40.7 °C
